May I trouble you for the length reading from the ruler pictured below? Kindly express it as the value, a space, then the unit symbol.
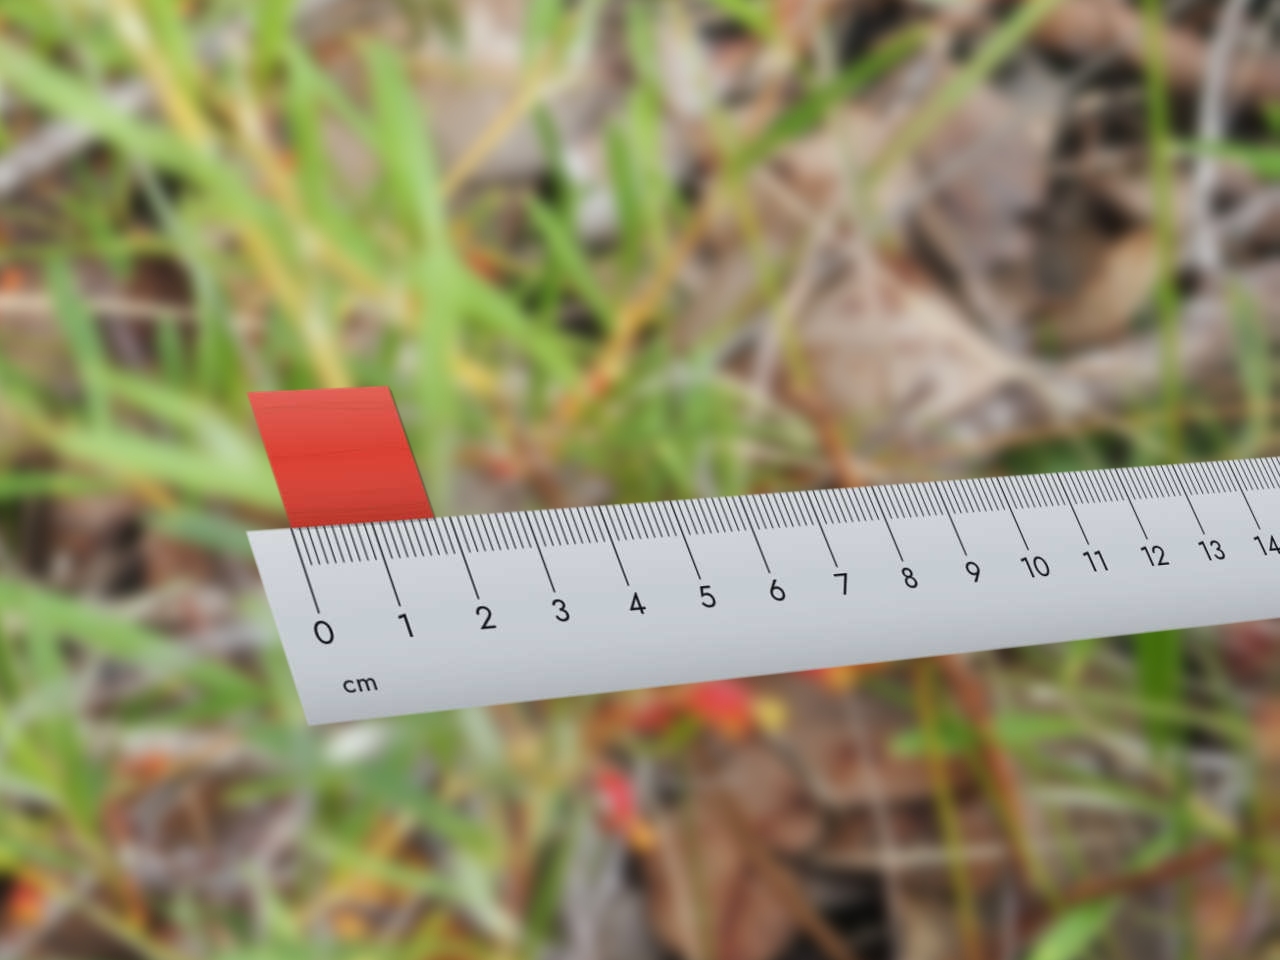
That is 1.8 cm
